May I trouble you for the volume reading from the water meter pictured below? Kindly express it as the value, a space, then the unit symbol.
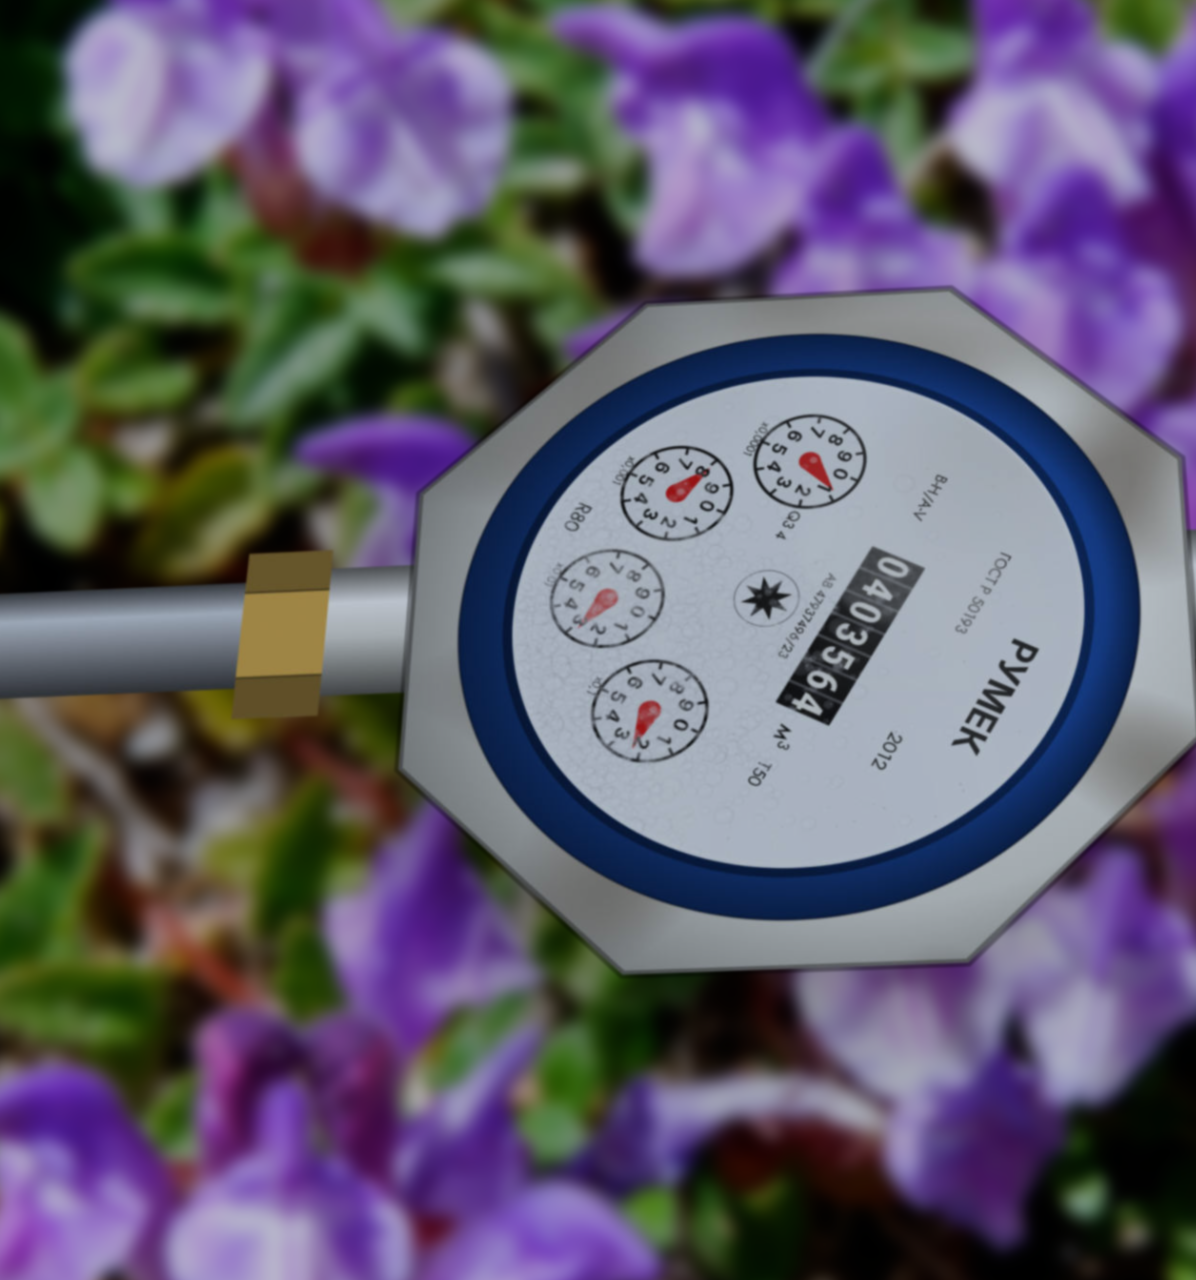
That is 403564.2280 m³
